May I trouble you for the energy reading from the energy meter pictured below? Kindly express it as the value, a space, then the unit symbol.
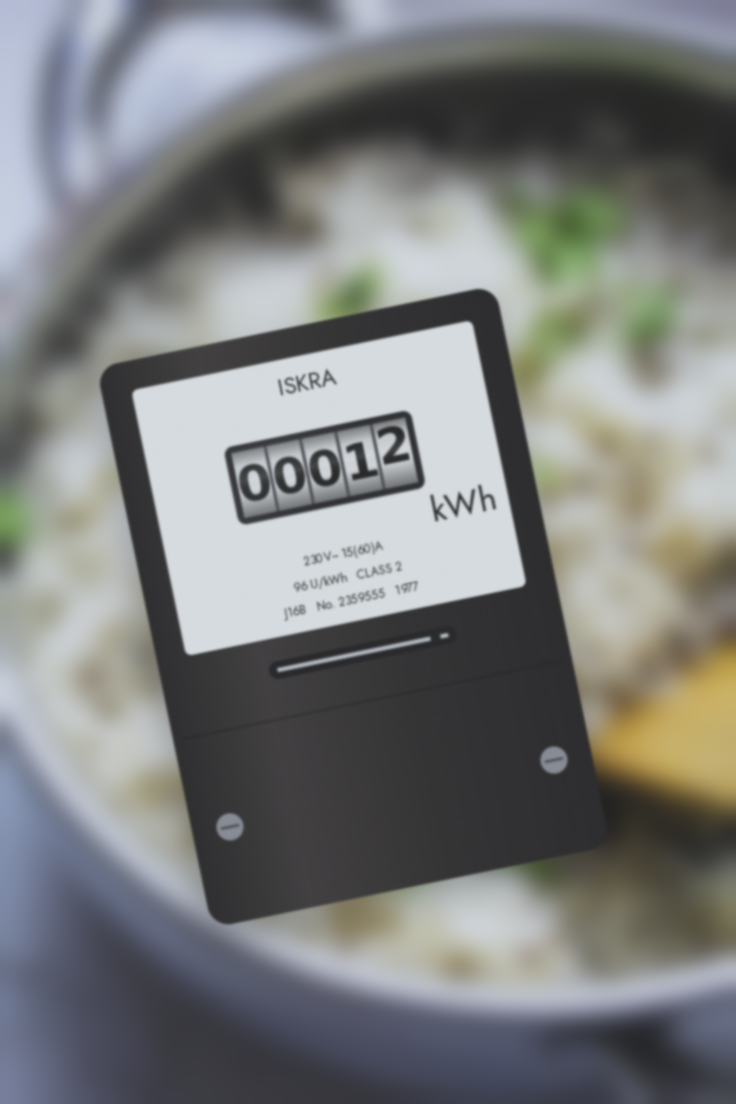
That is 12 kWh
